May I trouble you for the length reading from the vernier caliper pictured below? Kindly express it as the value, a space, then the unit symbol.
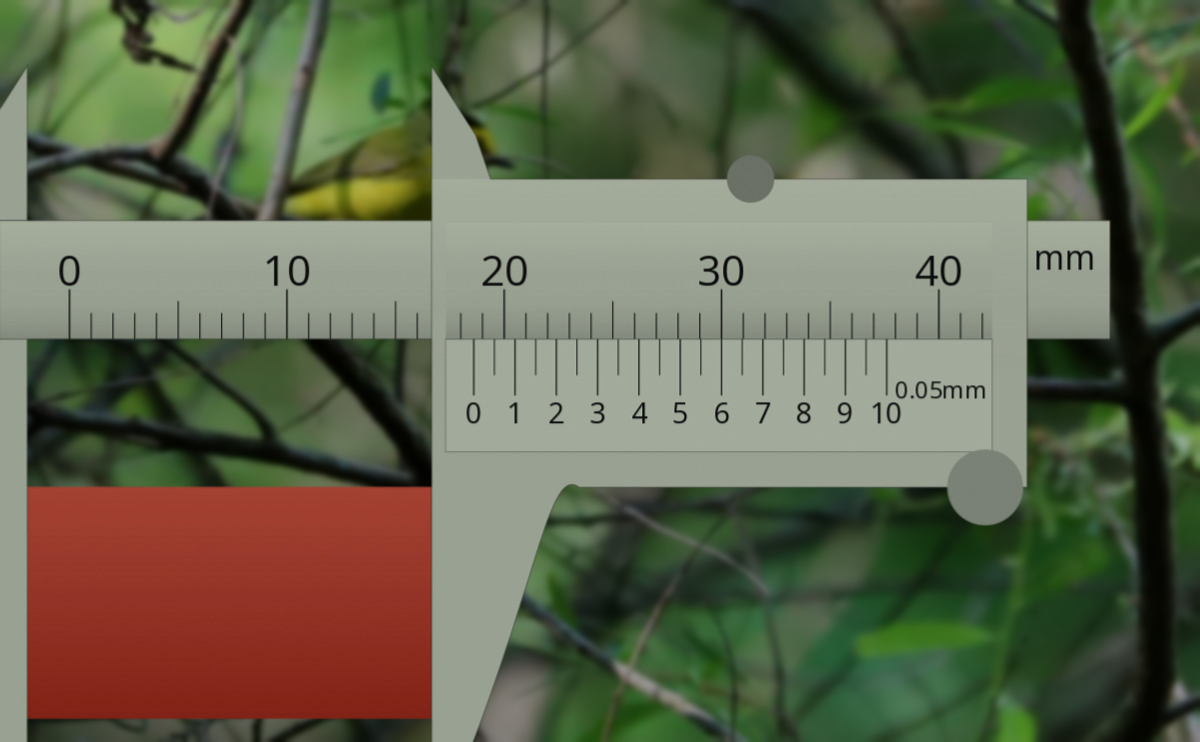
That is 18.6 mm
